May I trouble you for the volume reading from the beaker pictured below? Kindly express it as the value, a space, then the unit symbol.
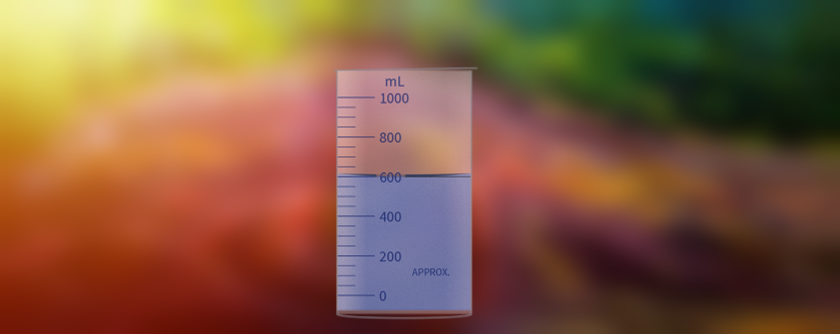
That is 600 mL
